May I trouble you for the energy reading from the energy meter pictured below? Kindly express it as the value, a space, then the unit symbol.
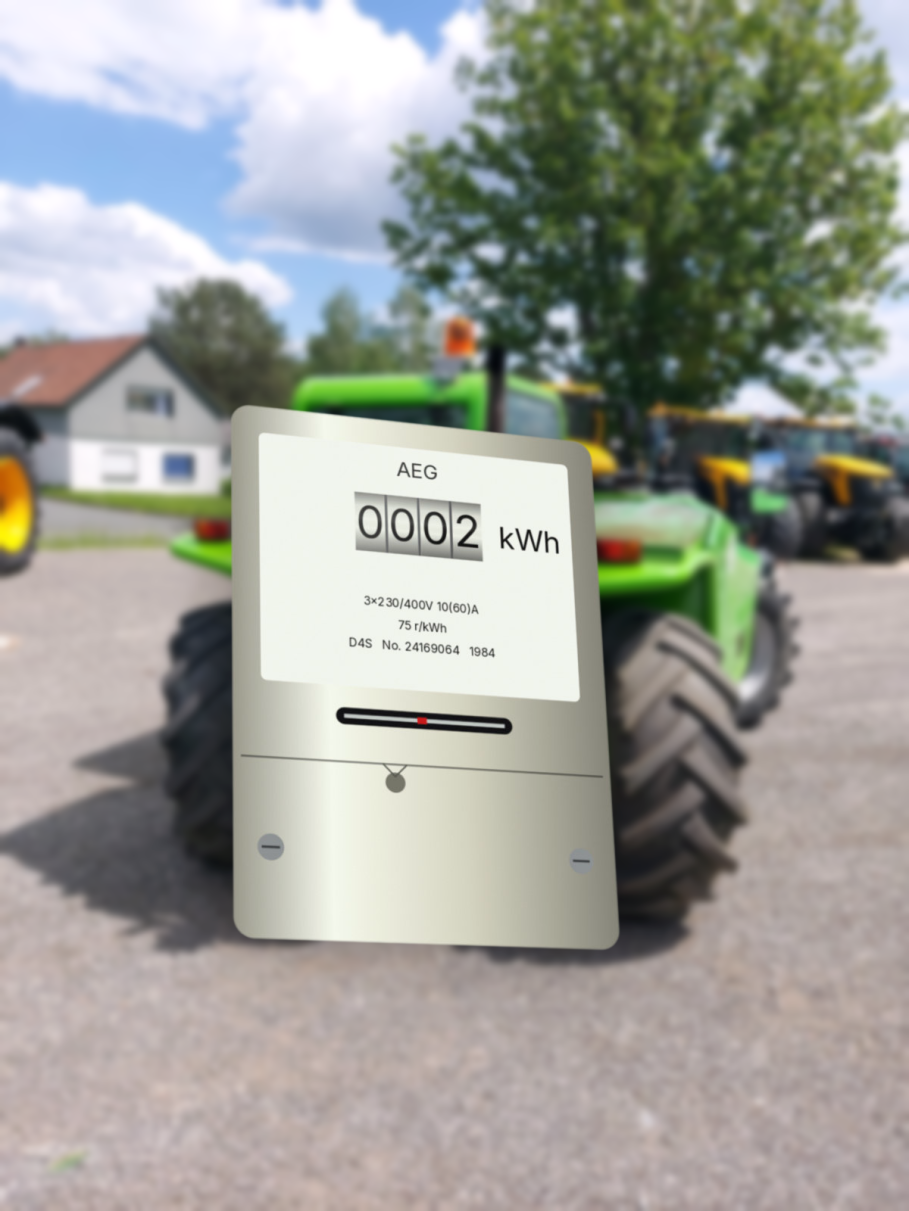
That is 2 kWh
